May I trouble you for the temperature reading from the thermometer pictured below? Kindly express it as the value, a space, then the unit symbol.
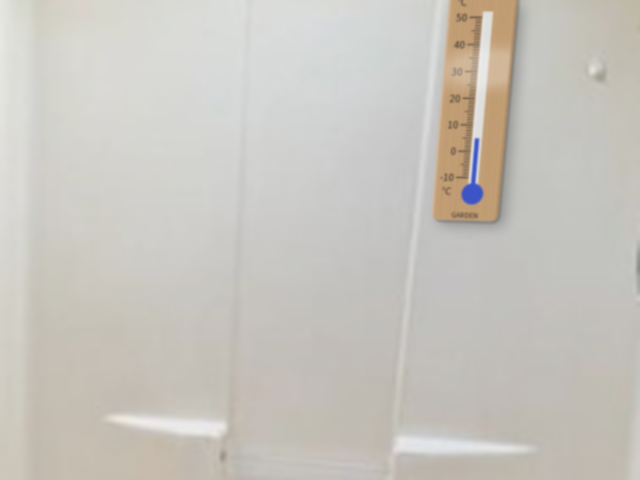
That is 5 °C
